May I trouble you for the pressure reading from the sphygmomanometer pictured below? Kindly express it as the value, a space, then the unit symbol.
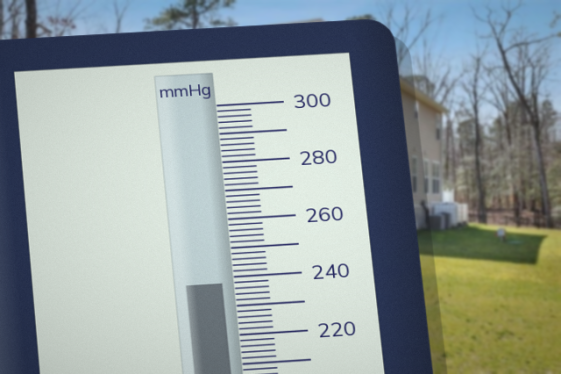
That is 238 mmHg
